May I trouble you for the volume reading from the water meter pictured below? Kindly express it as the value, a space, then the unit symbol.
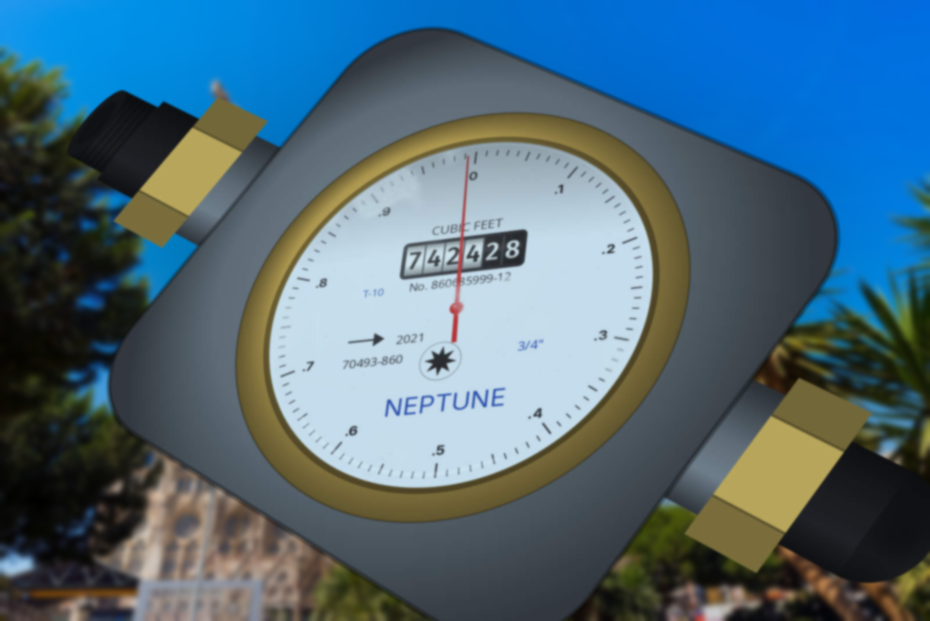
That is 742427.99 ft³
